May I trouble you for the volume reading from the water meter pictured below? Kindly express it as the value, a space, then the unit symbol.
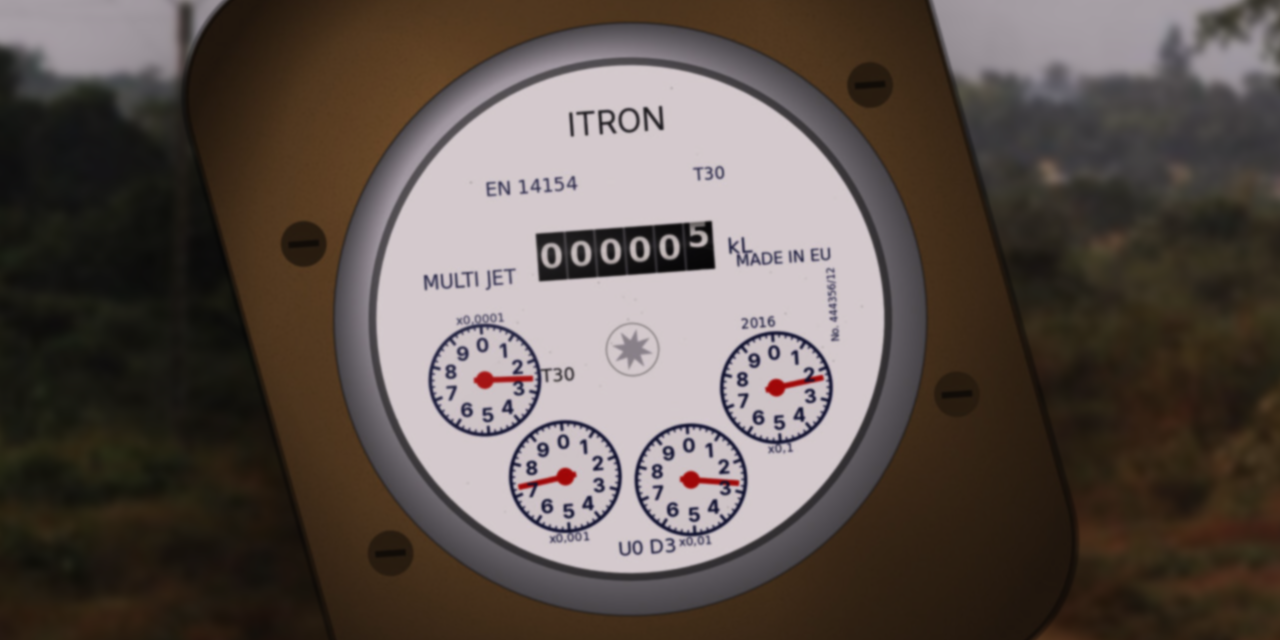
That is 5.2272 kL
